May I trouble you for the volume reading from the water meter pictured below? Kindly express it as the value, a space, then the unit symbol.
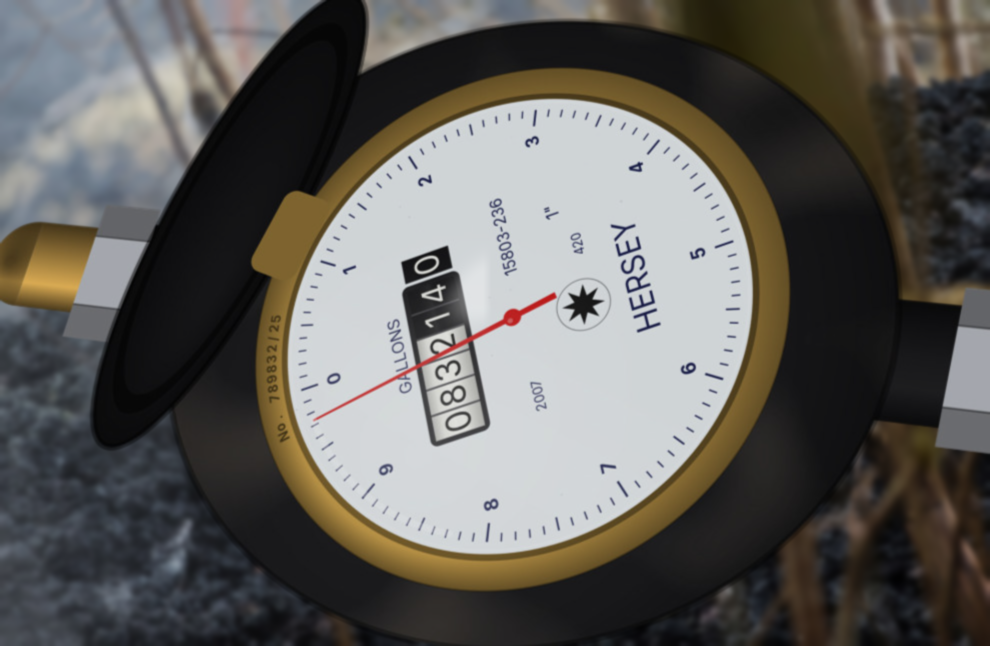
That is 832139.7 gal
